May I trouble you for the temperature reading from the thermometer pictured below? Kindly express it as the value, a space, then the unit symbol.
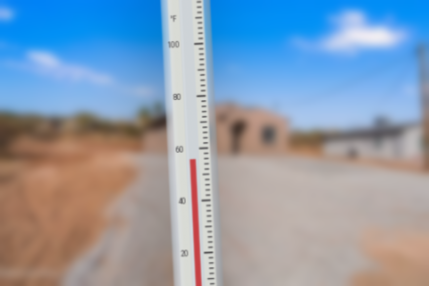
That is 56 °F
